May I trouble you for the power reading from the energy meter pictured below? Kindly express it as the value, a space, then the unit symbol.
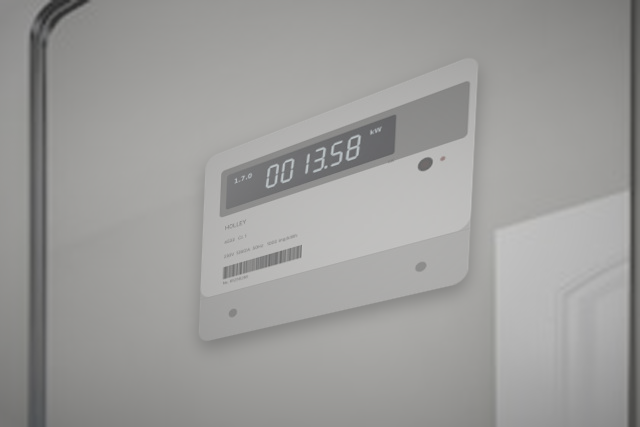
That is 13.58 kW
